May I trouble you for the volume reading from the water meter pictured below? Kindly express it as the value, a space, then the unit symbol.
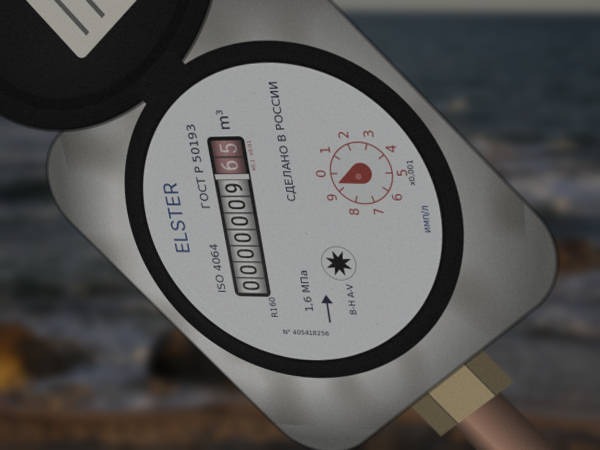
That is 9.649 m³
